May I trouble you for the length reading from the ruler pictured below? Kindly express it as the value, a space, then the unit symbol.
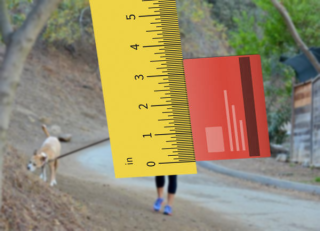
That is 3.5 in
